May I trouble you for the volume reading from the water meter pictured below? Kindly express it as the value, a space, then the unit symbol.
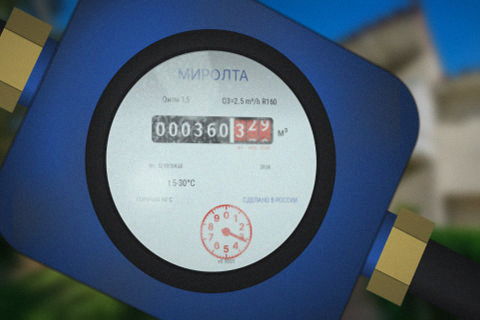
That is 360.3293 m³
